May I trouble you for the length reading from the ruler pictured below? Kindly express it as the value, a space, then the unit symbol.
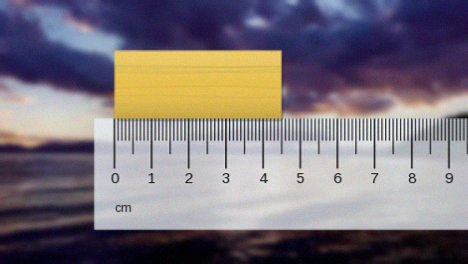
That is 4.5 cm
